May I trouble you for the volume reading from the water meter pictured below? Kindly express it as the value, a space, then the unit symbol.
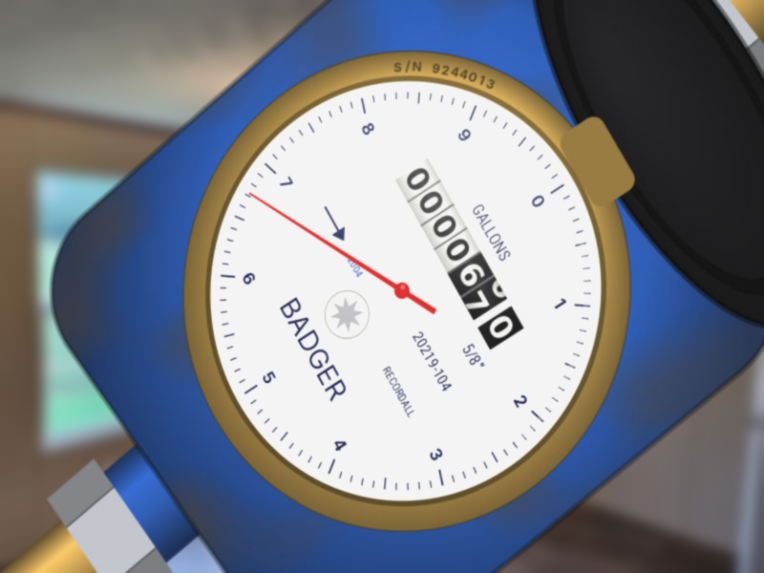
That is 666.7 gal
